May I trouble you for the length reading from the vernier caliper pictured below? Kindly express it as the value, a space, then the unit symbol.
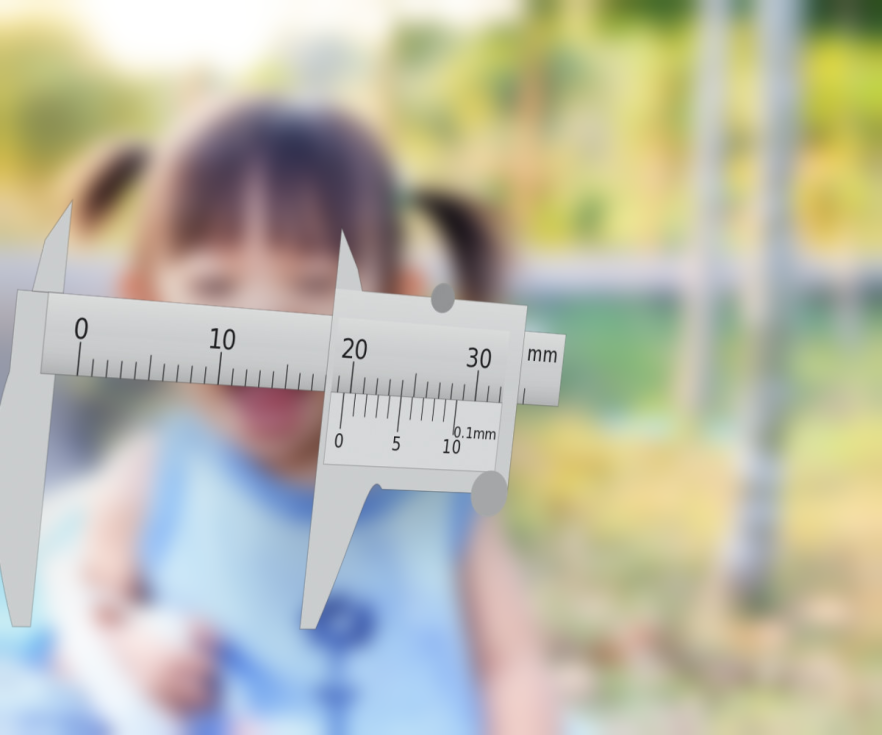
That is 19.5 mm
